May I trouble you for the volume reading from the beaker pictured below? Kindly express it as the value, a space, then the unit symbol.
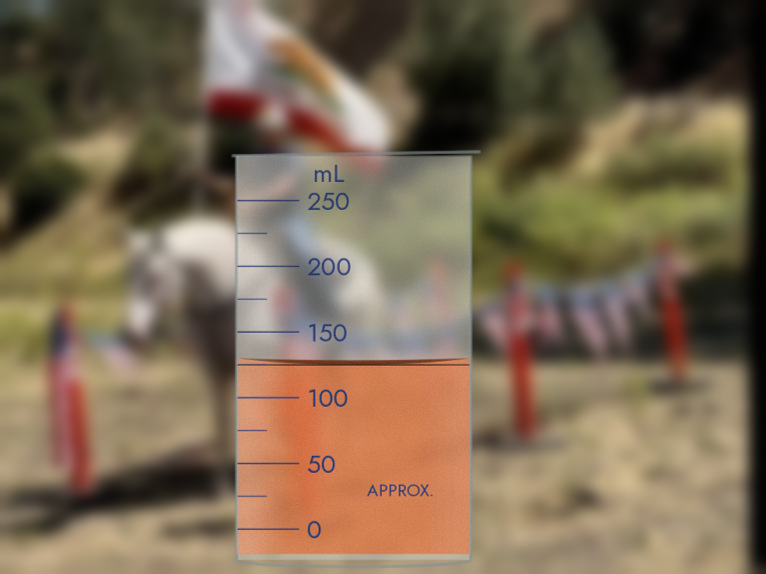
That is 125 mL
